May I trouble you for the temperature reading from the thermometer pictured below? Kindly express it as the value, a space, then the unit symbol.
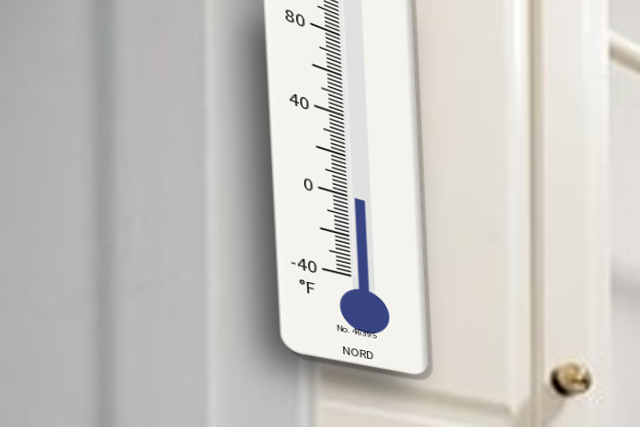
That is 0 °F
